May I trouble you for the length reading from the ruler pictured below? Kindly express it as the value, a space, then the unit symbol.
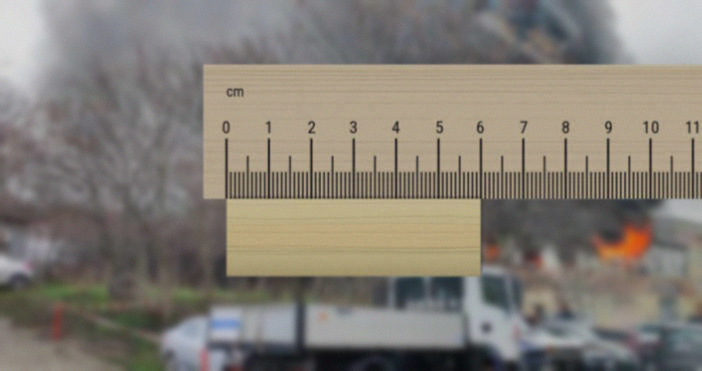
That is 6 cm
